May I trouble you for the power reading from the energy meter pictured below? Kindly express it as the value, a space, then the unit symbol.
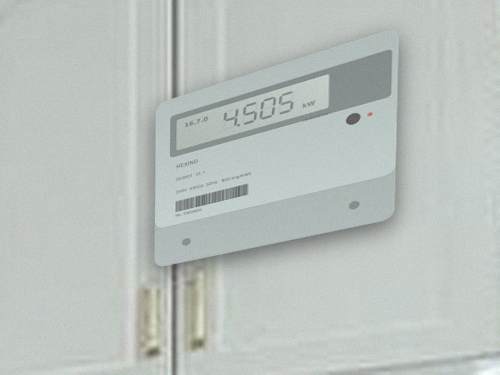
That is 4.505 kW
